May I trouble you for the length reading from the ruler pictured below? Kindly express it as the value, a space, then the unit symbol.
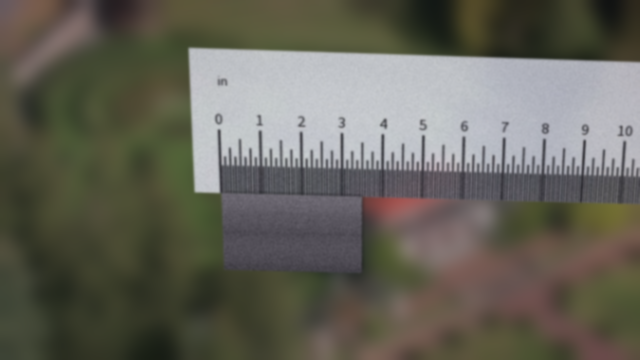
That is 3.5 in
